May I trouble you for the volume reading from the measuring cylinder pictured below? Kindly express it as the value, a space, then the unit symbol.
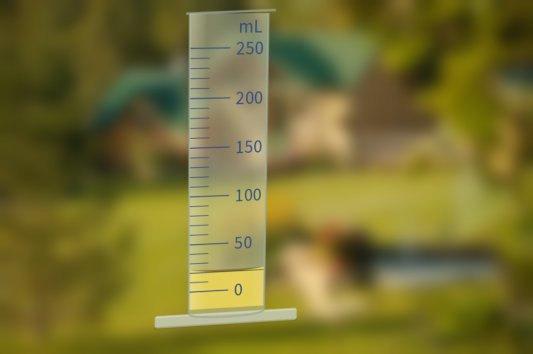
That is 20 mL
